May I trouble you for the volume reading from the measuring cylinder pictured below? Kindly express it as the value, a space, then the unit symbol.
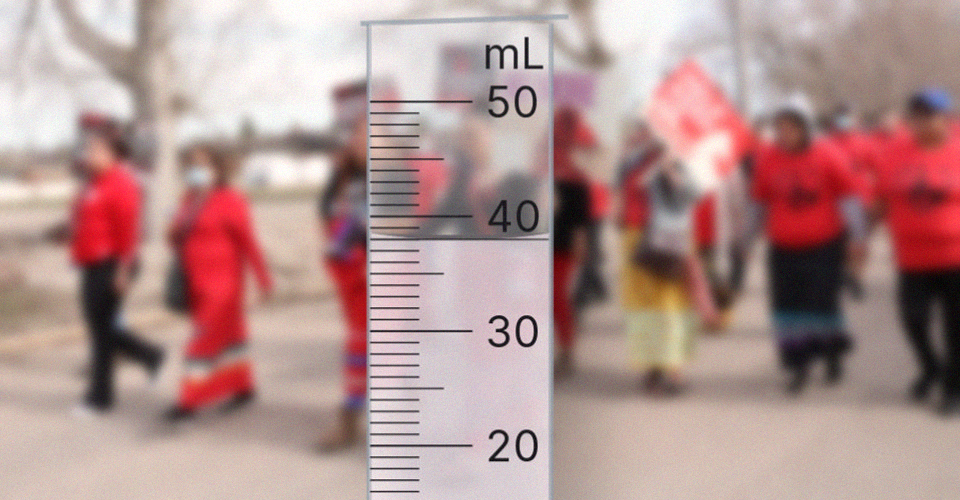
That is 38 mL
